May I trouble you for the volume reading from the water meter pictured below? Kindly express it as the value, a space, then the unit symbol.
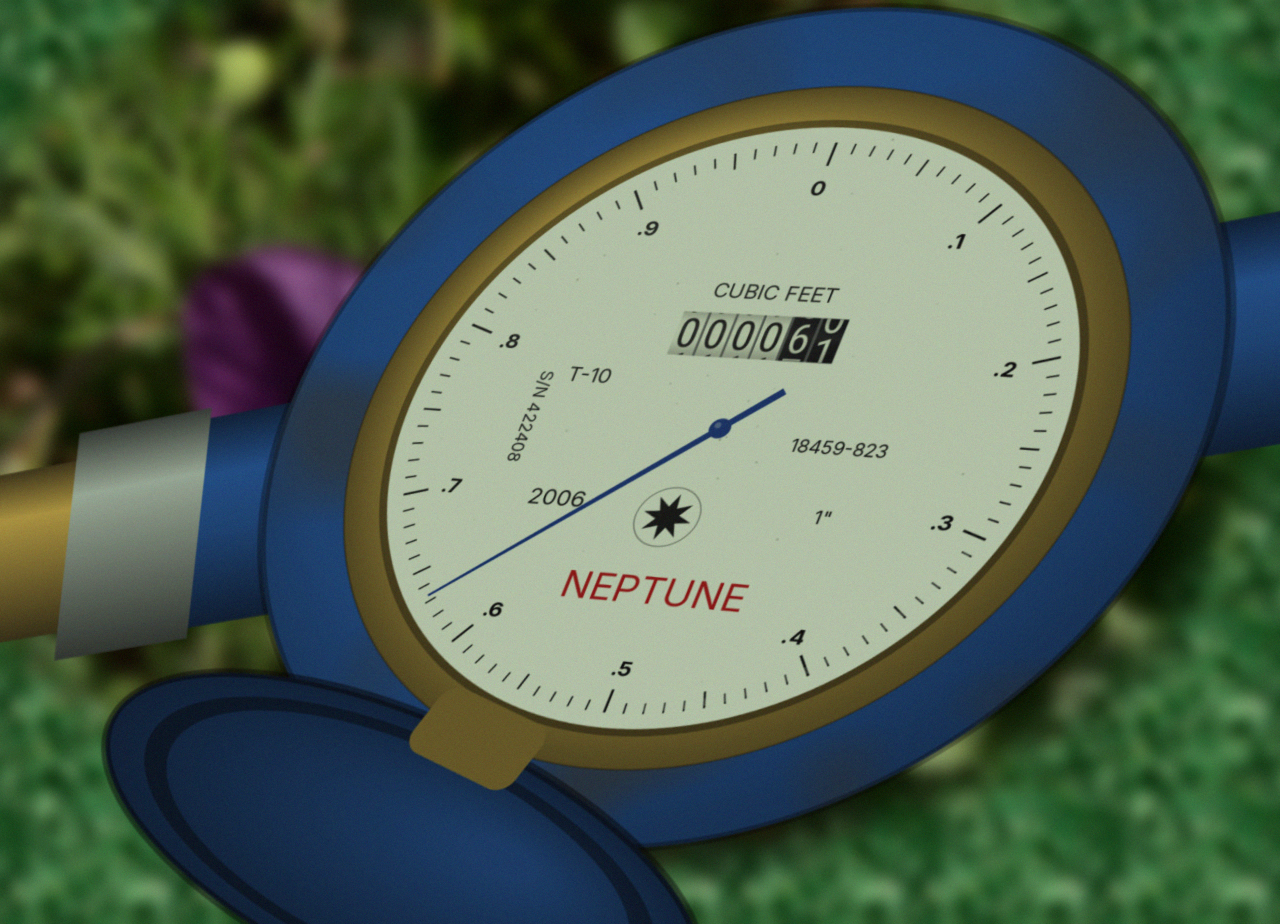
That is 60.63 ft³
